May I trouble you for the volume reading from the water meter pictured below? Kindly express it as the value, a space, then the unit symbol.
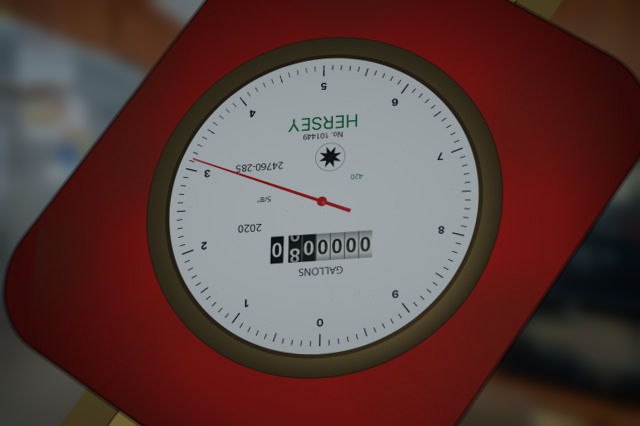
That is 83.1 gal
